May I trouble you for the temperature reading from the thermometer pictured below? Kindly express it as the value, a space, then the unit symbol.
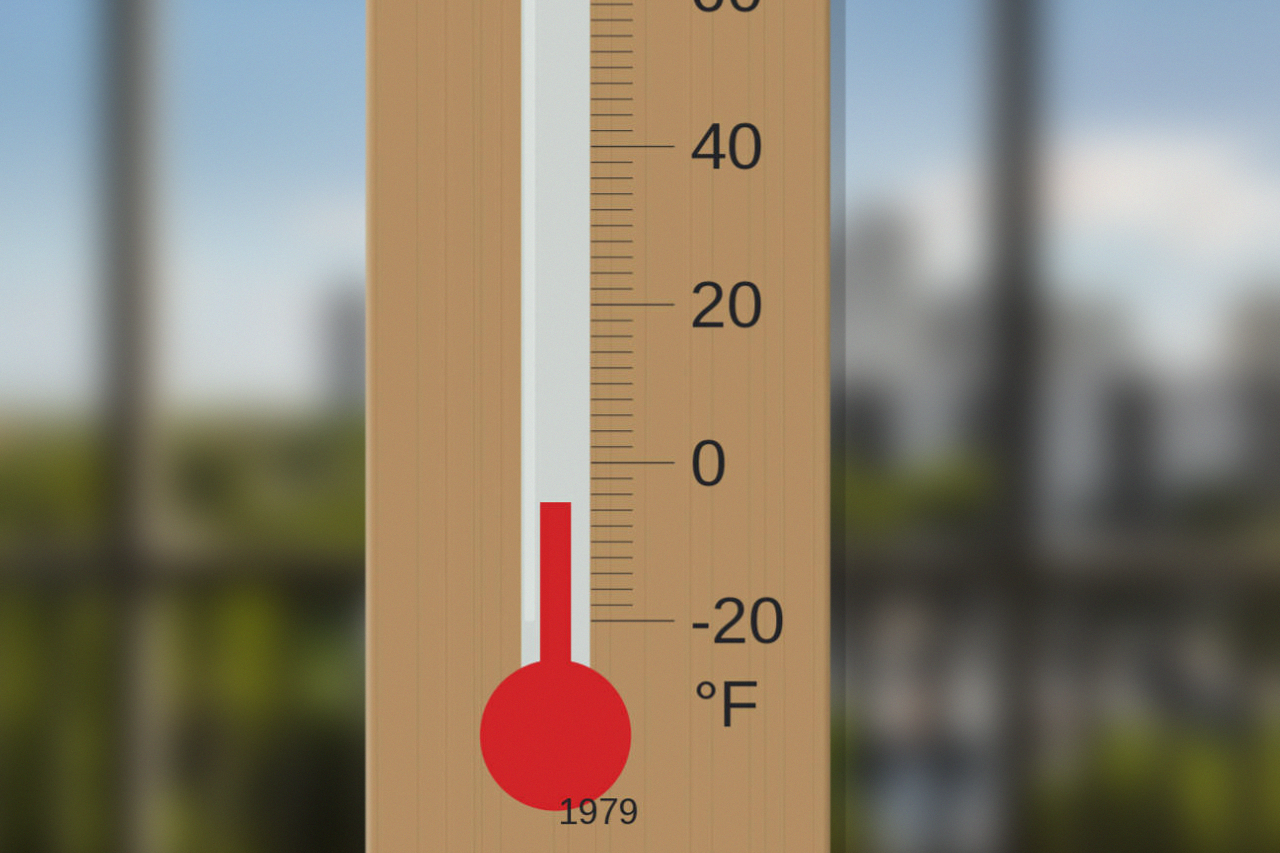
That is -5 °F
